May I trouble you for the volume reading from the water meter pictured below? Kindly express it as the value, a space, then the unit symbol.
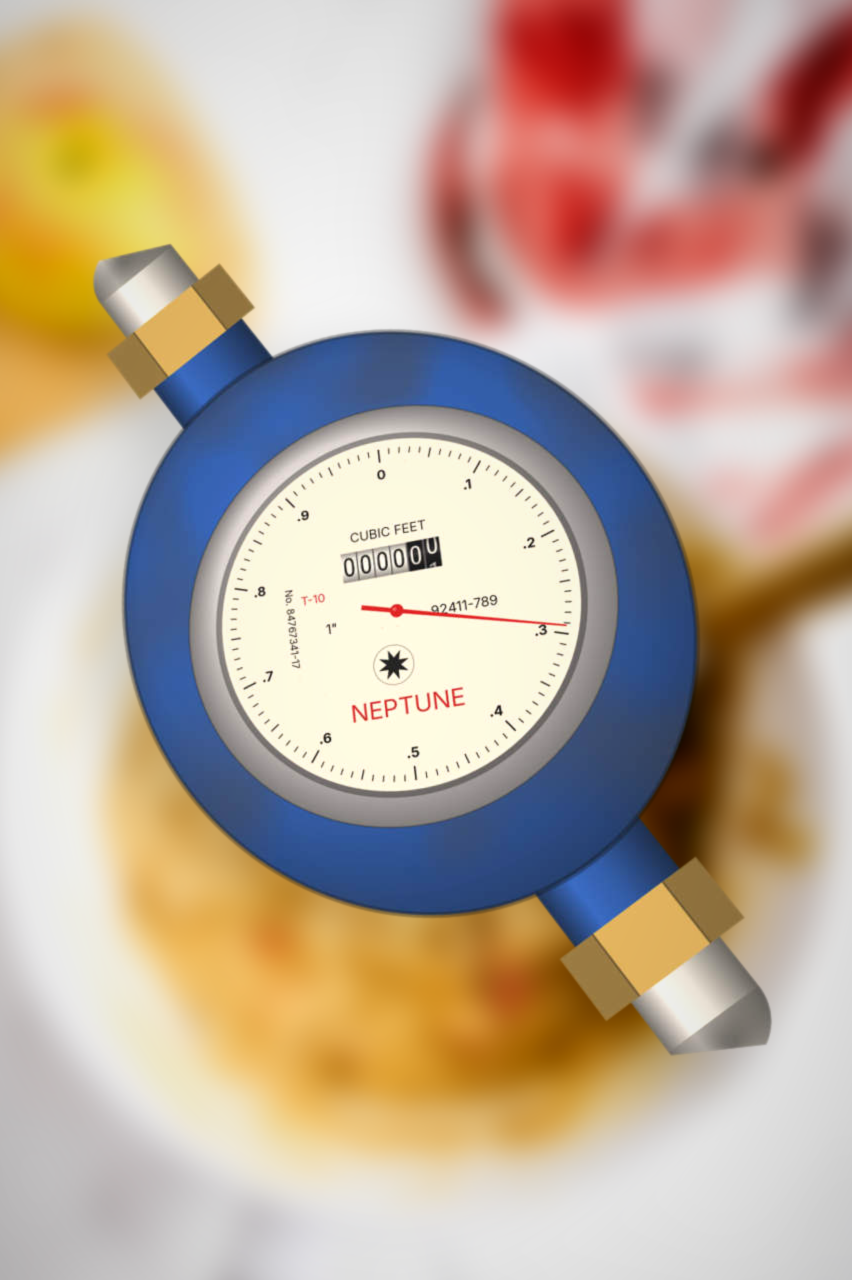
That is 0.29 ft³
